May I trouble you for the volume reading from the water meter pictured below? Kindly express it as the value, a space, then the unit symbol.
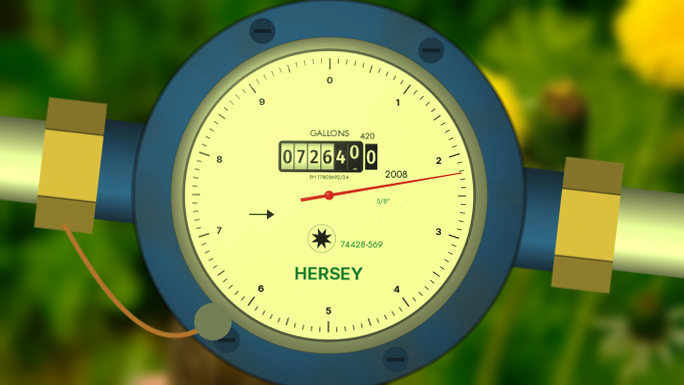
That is 726402.2 gal
